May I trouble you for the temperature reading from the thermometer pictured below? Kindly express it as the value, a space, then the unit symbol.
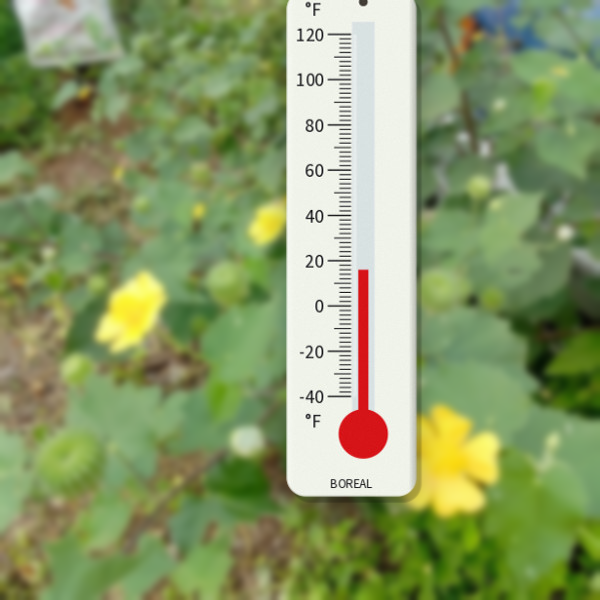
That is 16 °F
